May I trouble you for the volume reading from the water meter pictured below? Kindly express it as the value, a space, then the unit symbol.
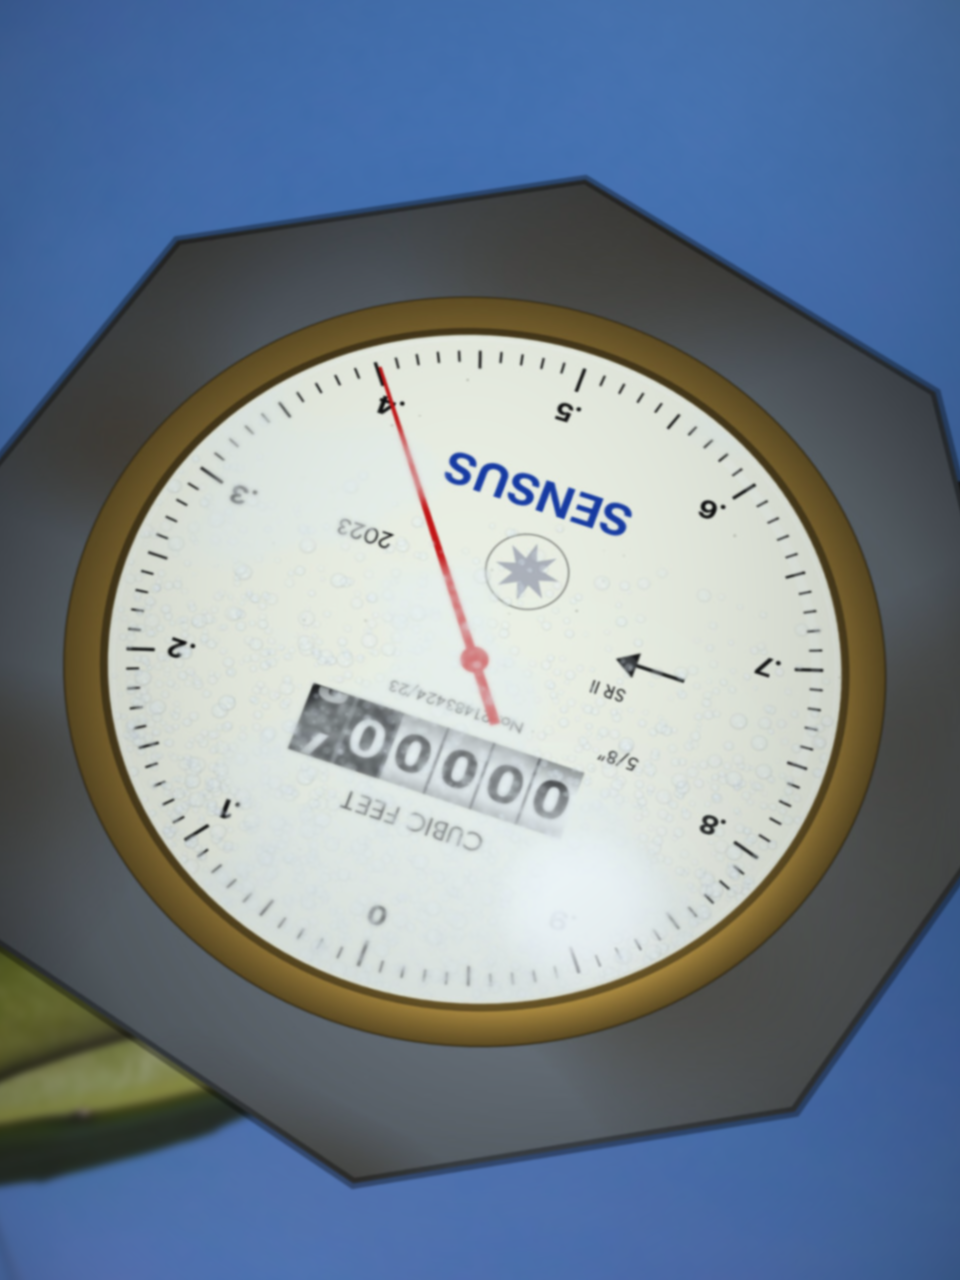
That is 7.40 ft³
